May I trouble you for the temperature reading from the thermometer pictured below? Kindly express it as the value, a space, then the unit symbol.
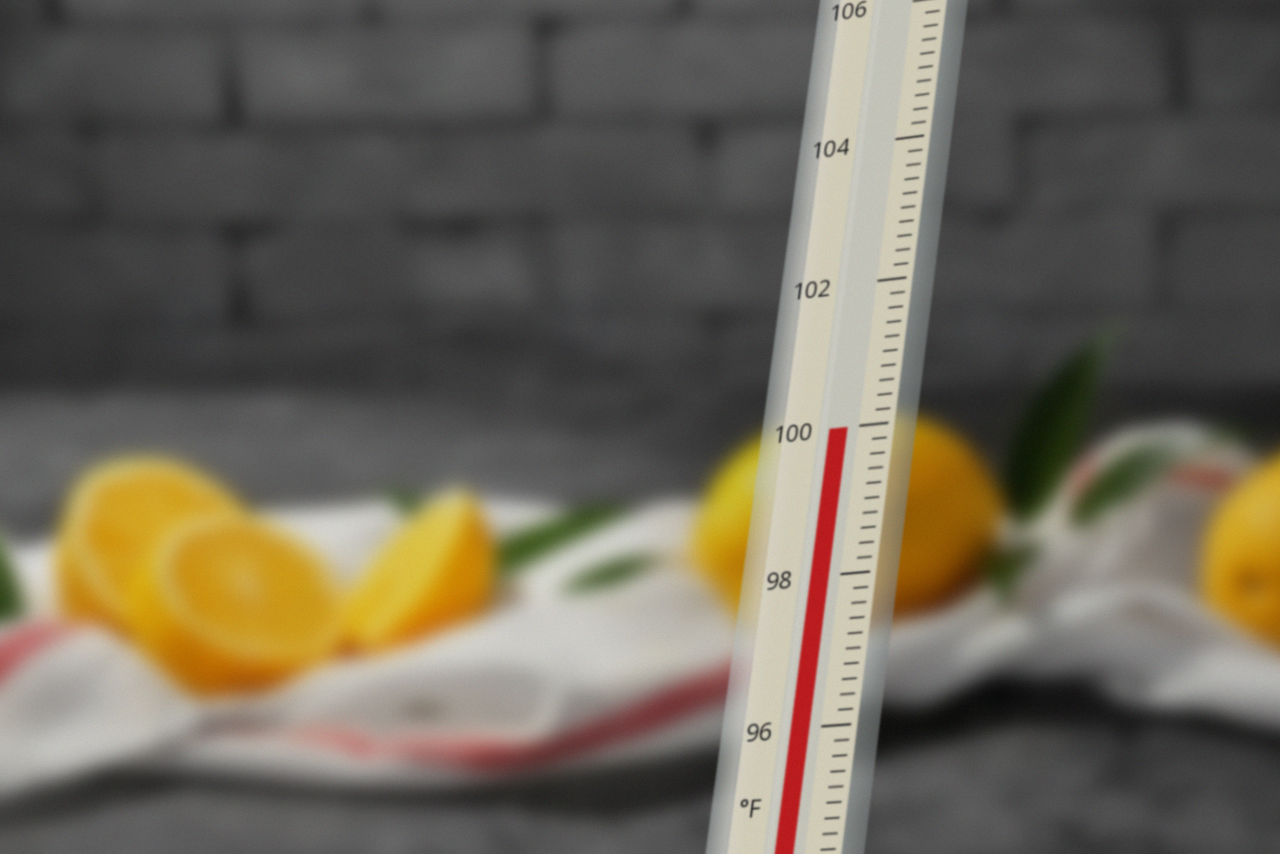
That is 100 °F
